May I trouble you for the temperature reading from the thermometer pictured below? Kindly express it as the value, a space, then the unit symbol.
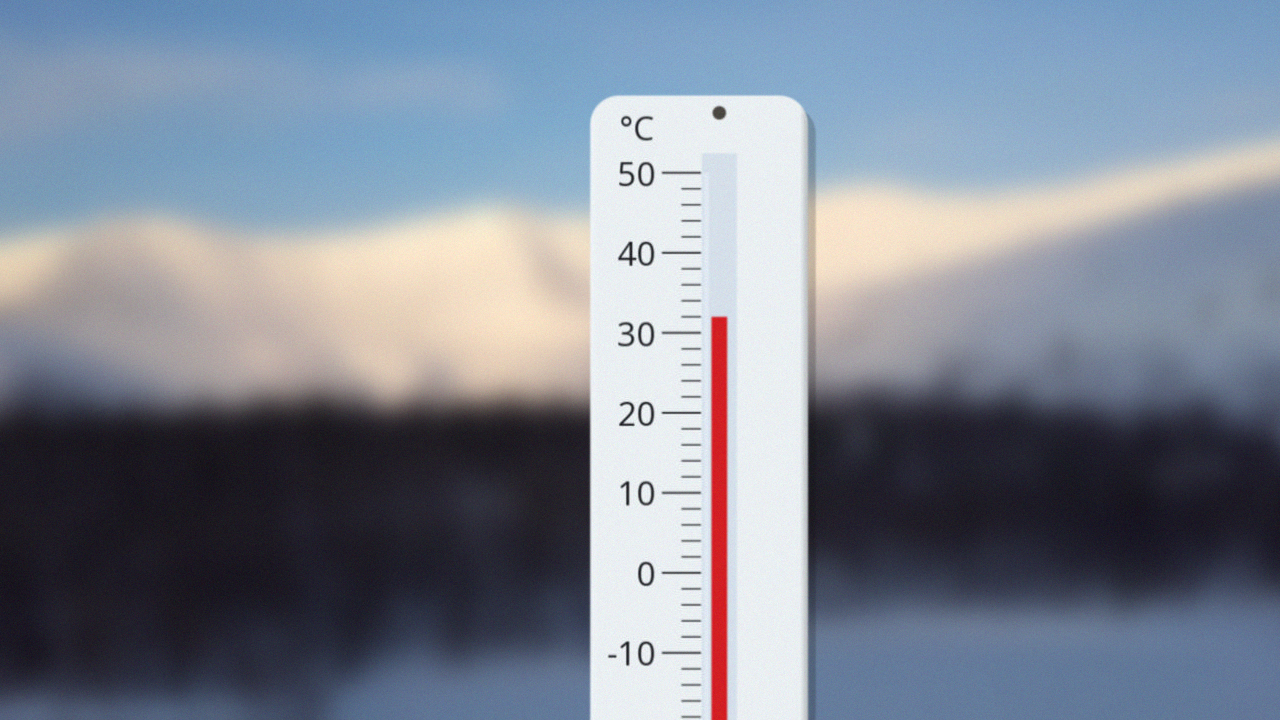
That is 32 °C
